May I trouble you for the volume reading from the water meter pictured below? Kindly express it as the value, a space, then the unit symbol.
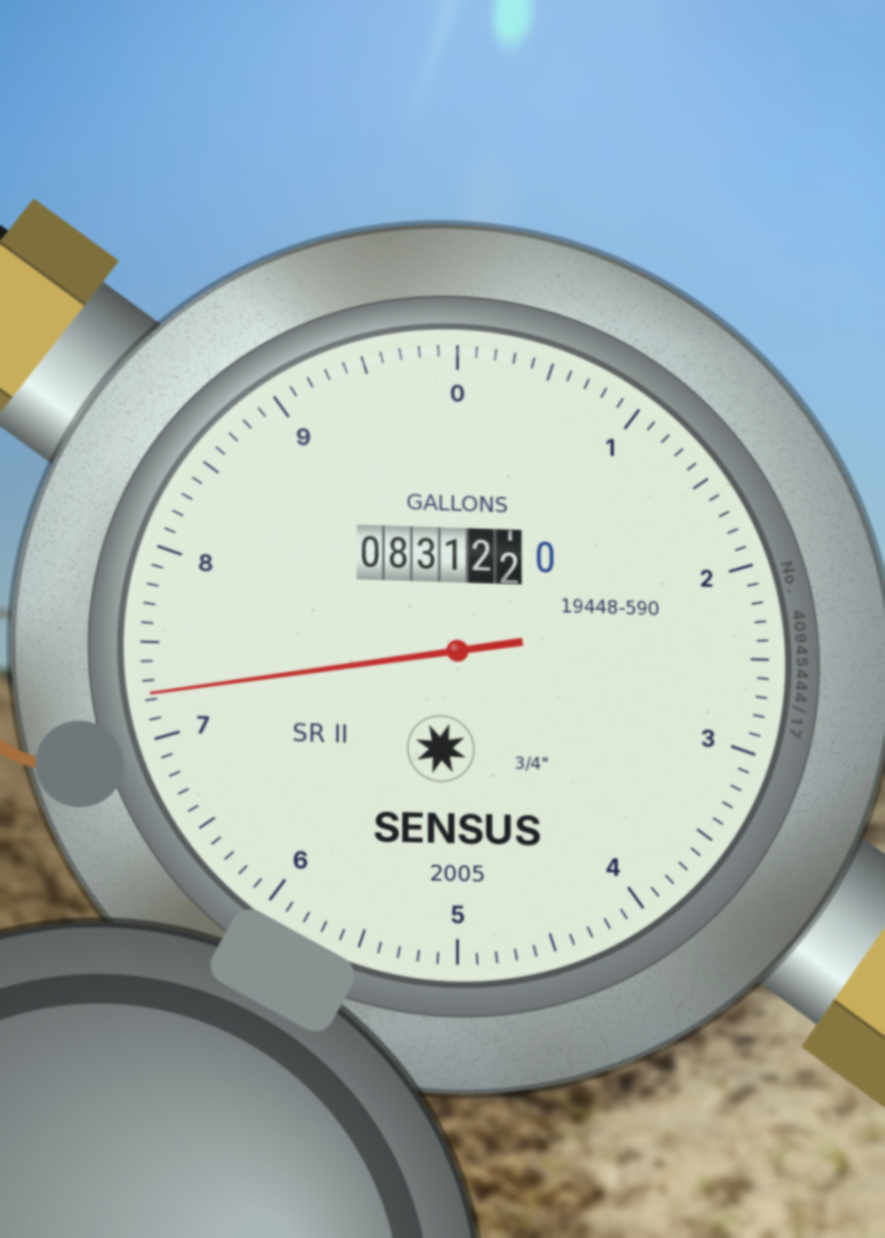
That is 831217.2 gal
